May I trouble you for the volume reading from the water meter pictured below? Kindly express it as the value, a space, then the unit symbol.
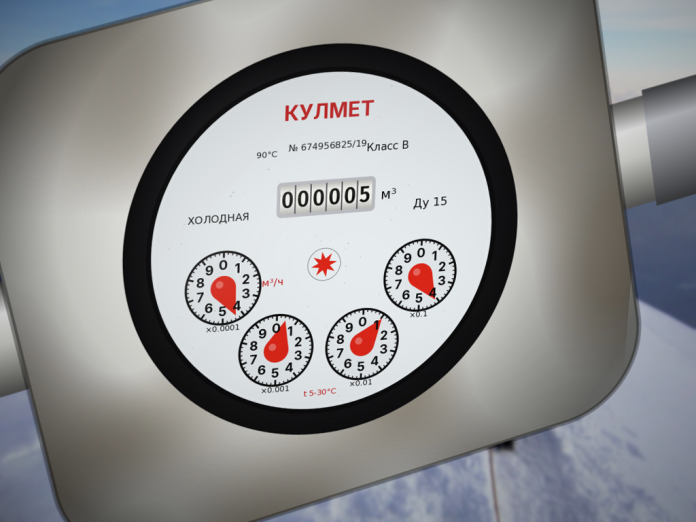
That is 5.4104 m³
